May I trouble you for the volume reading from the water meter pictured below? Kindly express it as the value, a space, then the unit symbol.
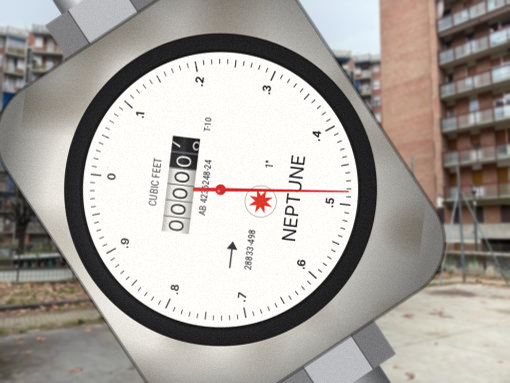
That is 7.48 ft³
